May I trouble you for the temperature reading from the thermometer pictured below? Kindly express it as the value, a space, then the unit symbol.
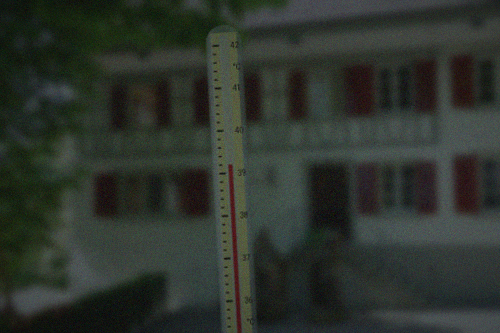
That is 39.2 °C
